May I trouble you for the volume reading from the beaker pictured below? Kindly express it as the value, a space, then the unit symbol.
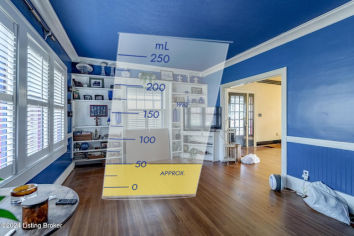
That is 50 mL
